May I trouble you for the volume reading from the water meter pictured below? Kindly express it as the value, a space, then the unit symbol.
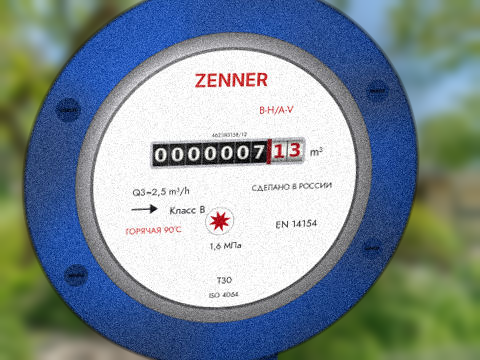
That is 7.13 m³
